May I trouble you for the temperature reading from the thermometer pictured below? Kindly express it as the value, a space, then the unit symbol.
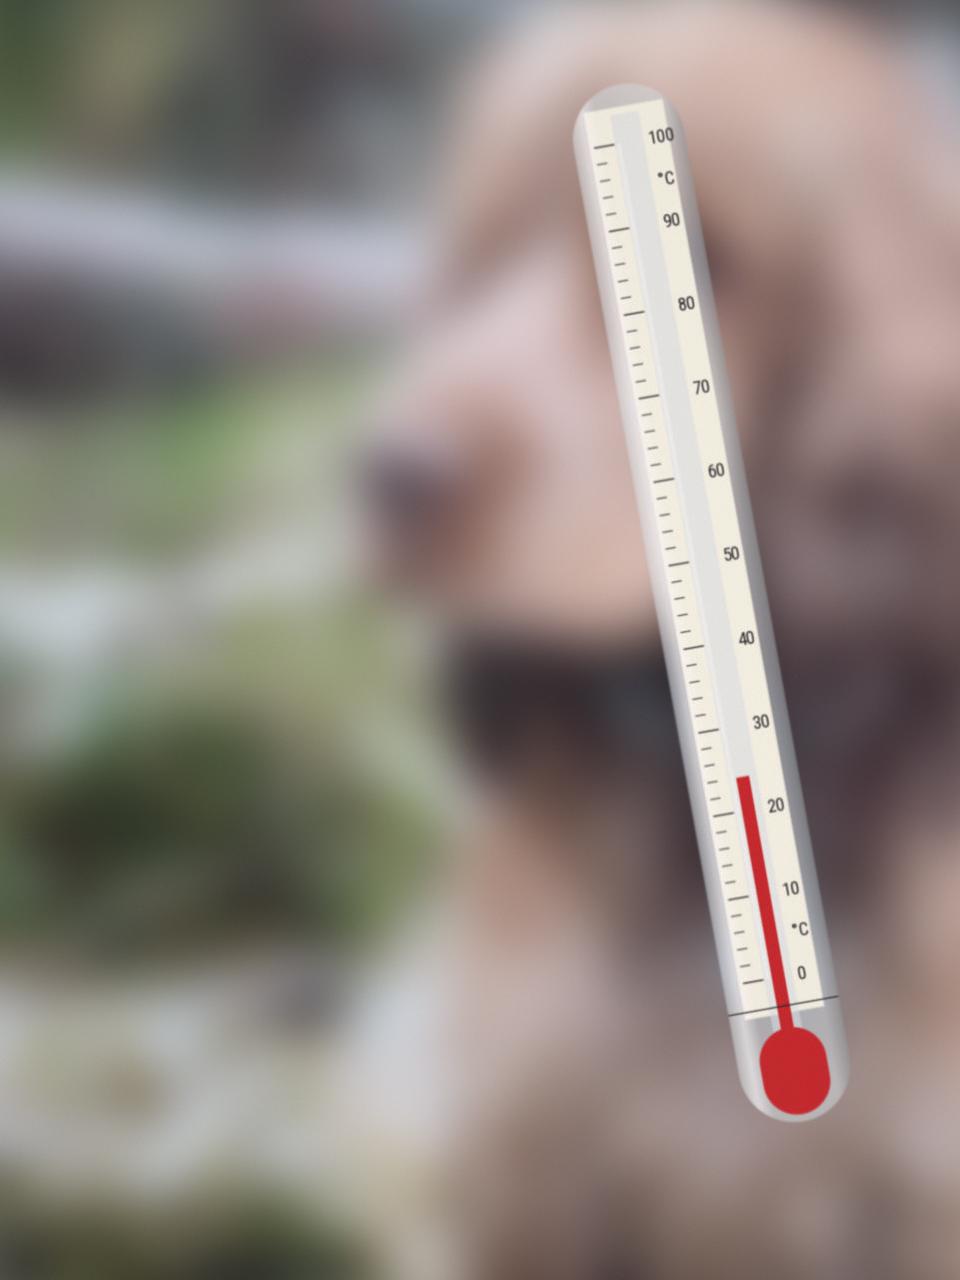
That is 24 °C
